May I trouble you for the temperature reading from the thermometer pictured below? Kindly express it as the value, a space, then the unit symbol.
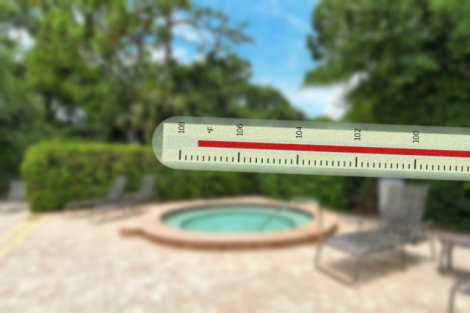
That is 107.4 °F
